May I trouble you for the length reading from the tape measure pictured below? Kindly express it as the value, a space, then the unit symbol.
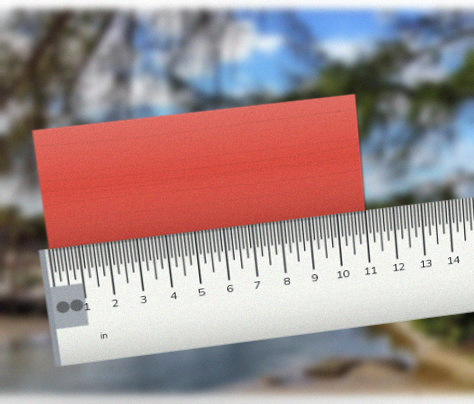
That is 11 in
